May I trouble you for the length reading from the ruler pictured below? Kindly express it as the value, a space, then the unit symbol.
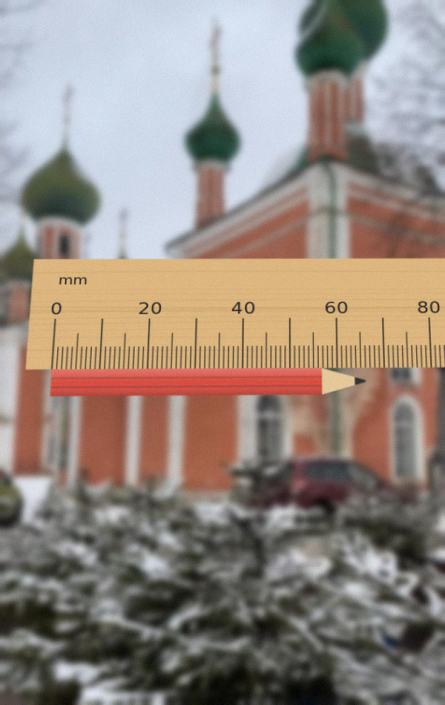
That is 66 mm
